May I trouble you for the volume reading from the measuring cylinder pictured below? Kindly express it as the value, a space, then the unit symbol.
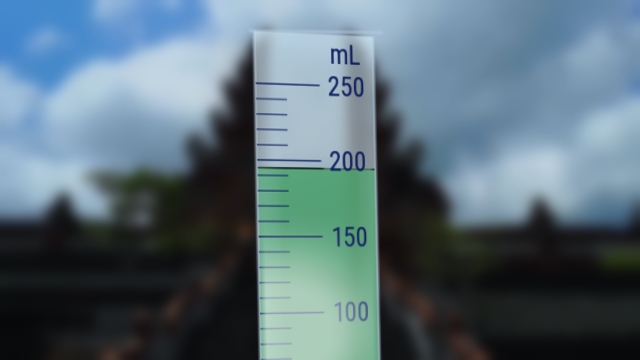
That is 195 mL
